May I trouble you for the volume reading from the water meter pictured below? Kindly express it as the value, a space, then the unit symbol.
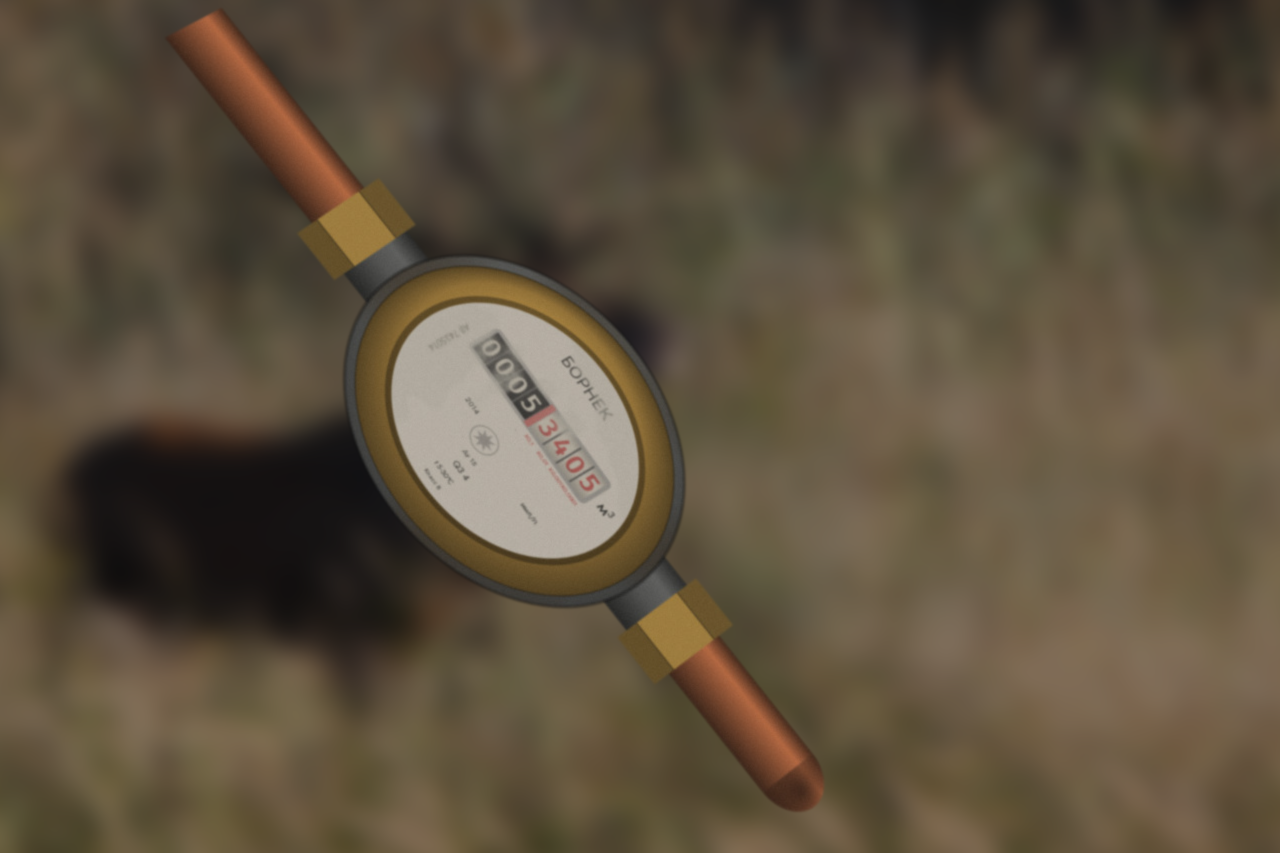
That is 5.3405 m³
